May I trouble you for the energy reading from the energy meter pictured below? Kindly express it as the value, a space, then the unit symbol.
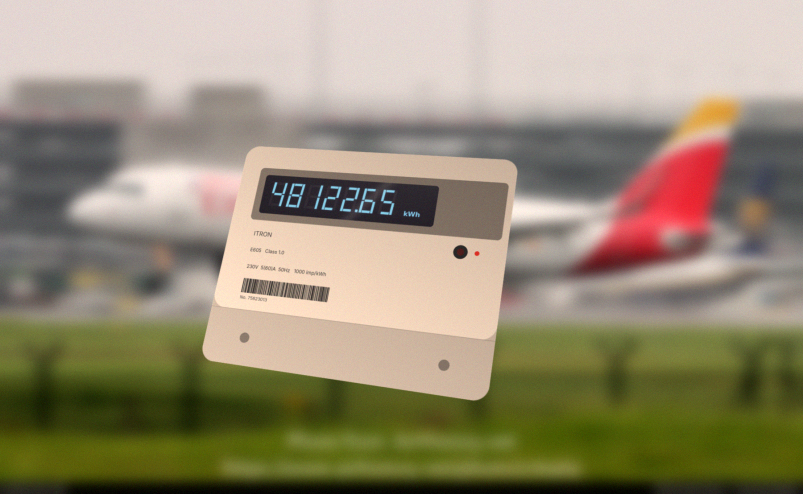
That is 48122.65 kWh
